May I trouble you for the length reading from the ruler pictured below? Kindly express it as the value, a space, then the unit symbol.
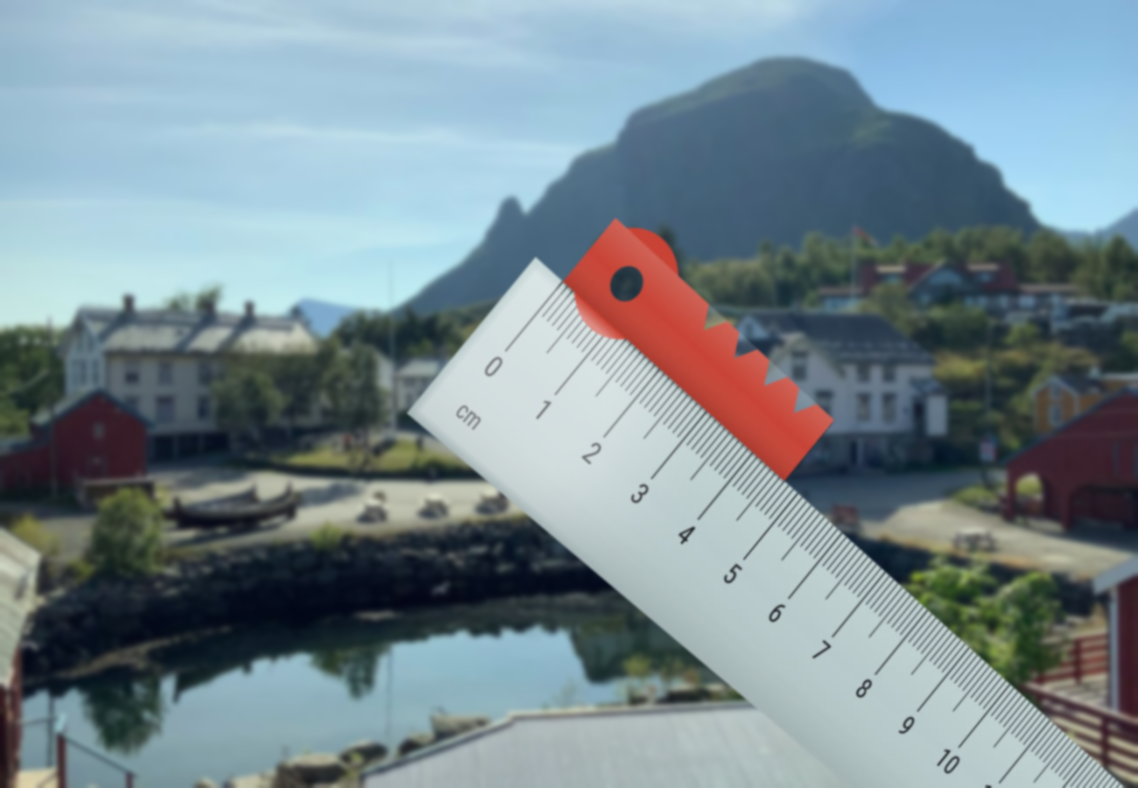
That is 4.7 cm
